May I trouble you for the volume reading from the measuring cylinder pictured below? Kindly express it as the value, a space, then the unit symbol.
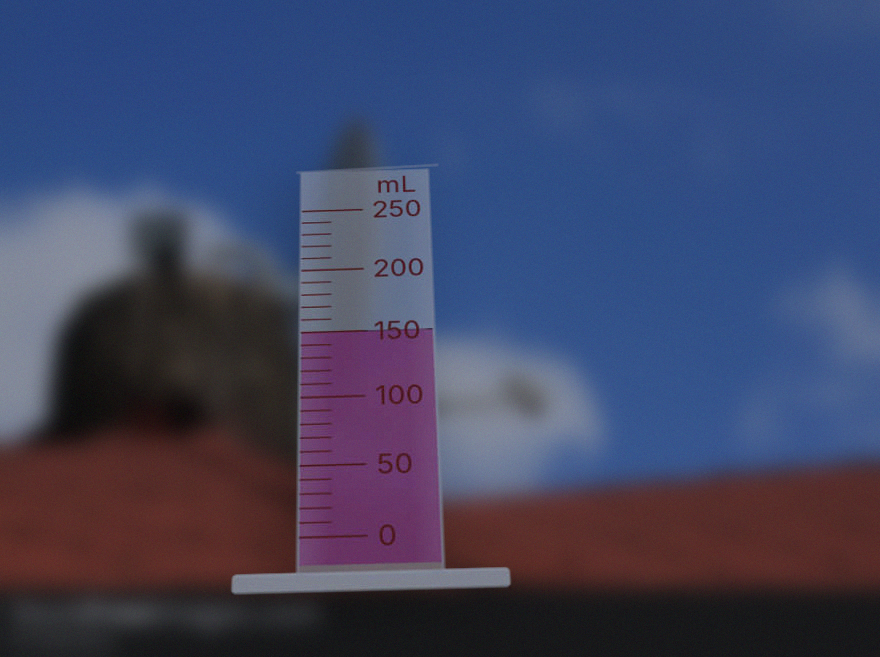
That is 150 mL
